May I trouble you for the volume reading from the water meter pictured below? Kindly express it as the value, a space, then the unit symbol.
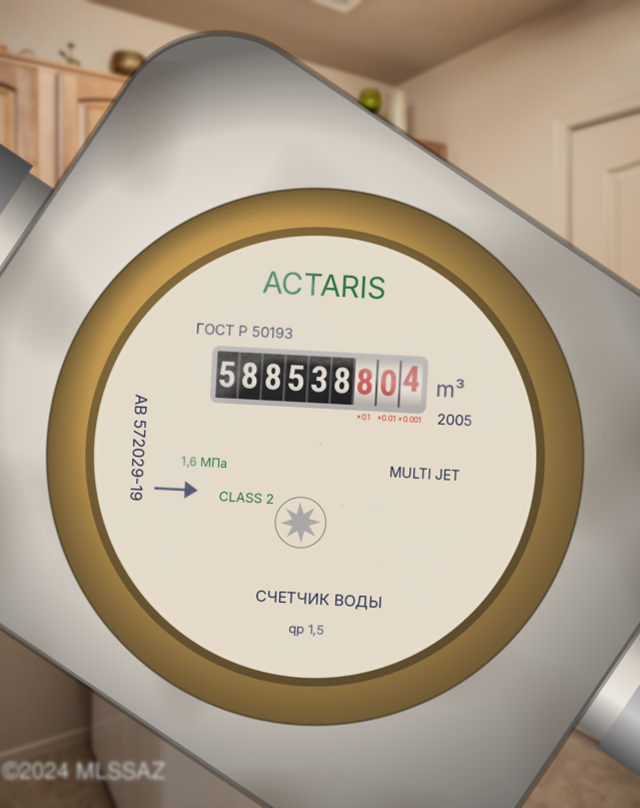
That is 588538.804 m³
